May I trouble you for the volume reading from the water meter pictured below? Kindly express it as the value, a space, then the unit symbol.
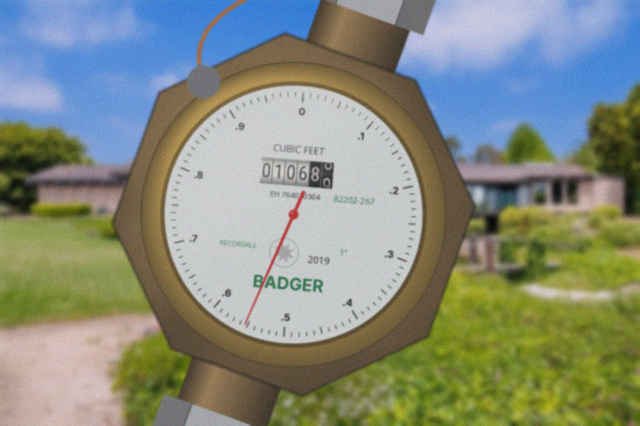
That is 10688.55 ft³
